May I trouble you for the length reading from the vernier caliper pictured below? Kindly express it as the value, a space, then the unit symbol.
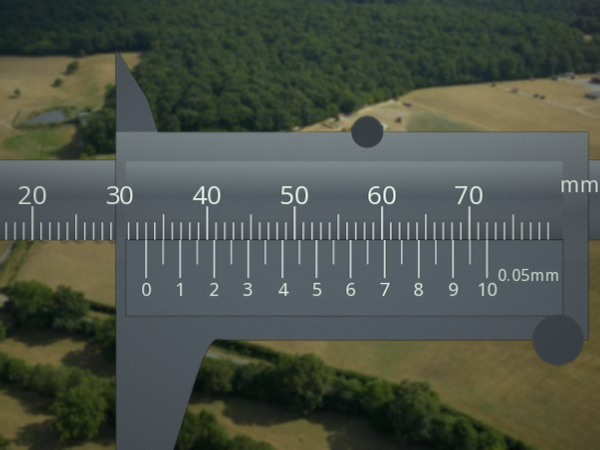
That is 33.0 mm
